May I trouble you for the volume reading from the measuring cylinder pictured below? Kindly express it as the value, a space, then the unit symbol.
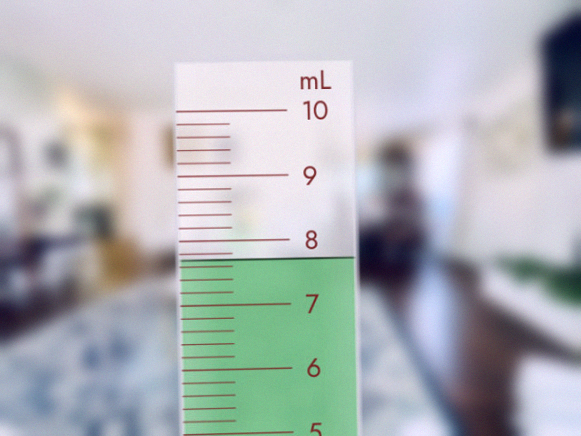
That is 7.7 mL
